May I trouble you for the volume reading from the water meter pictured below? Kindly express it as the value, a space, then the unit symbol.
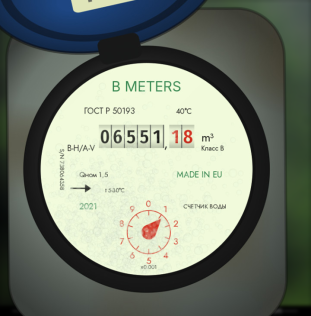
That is 6551.181 m³
